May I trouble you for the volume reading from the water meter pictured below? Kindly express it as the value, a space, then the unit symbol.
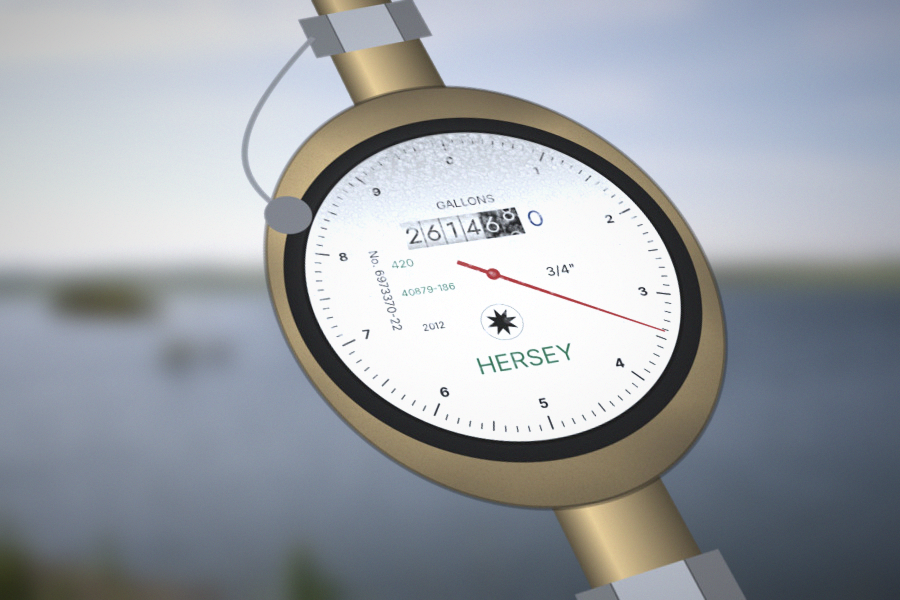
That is 2614683.4 gal
